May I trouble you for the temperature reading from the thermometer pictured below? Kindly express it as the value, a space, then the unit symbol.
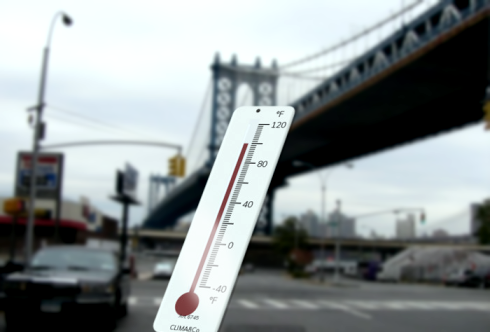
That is 100 °F
